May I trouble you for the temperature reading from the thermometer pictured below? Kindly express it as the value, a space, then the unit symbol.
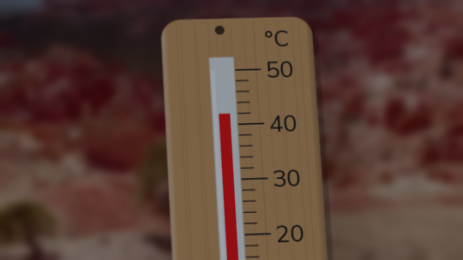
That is 42 °C
